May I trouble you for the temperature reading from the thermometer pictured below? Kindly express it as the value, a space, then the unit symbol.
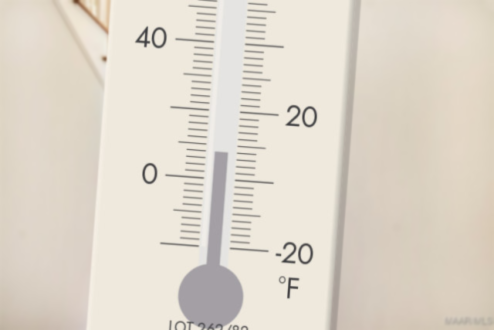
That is 8 °F
